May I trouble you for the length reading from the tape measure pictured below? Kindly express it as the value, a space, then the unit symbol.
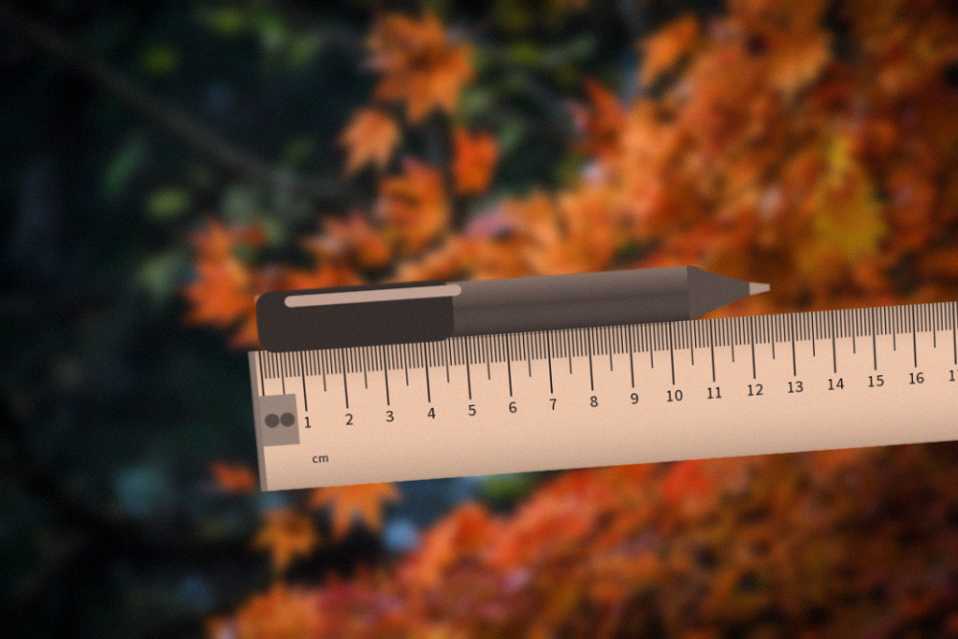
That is 12.5 cm
